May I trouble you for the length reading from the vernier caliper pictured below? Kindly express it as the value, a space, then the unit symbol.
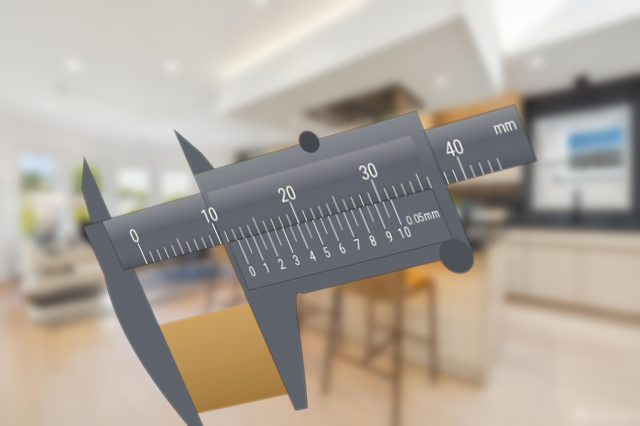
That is 12.2 mm
